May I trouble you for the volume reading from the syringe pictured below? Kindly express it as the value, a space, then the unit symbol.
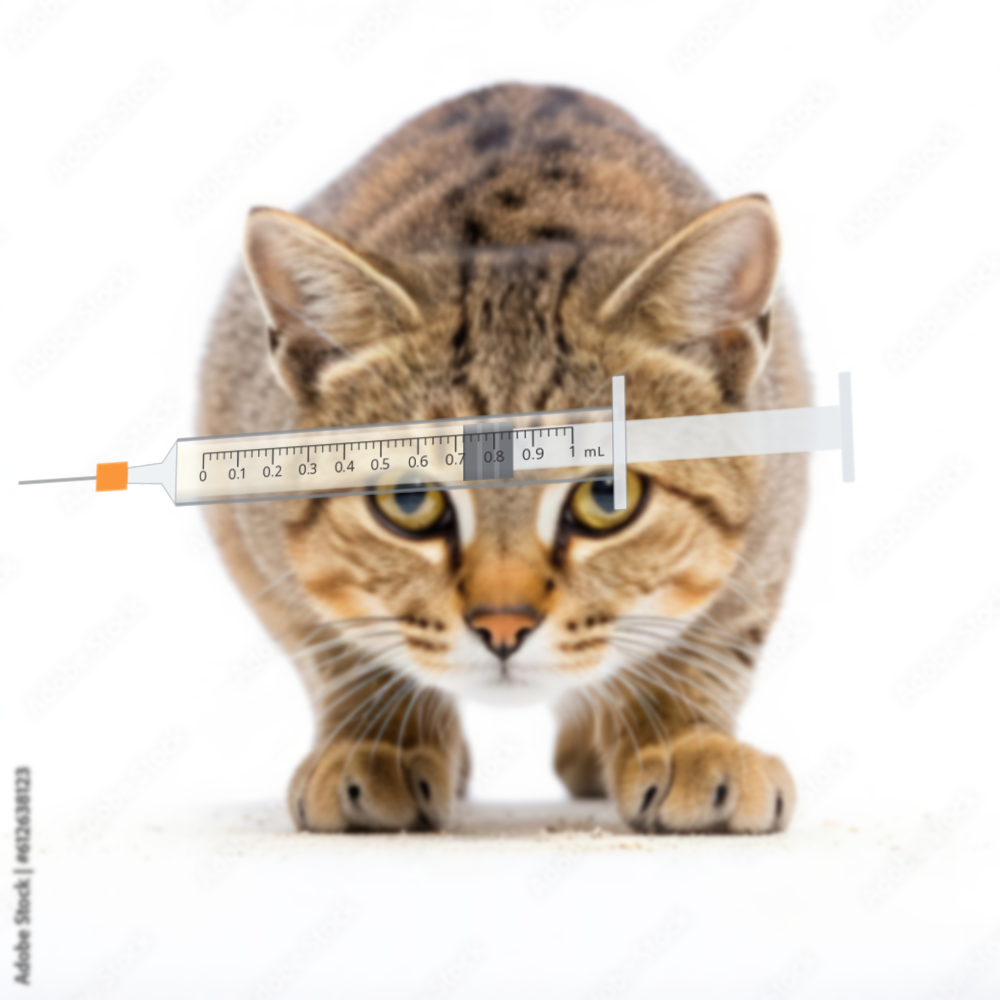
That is 0.72 mL
